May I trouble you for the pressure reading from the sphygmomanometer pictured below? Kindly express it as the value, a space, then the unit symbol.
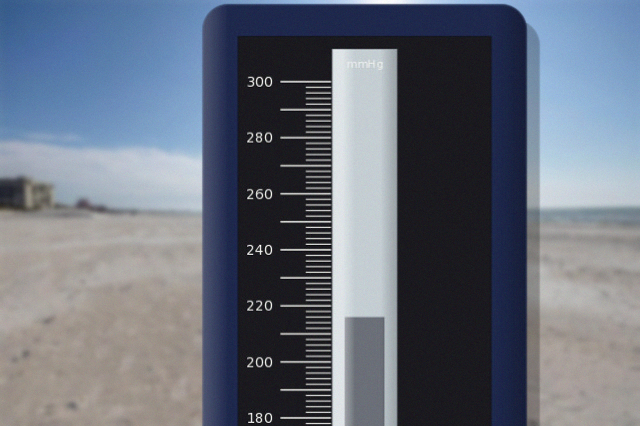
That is 216 mmHg
